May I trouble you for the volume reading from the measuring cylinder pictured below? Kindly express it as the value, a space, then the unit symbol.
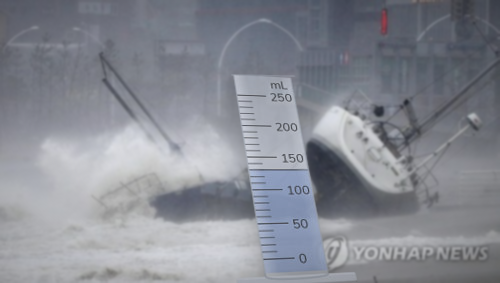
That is 130 mL
